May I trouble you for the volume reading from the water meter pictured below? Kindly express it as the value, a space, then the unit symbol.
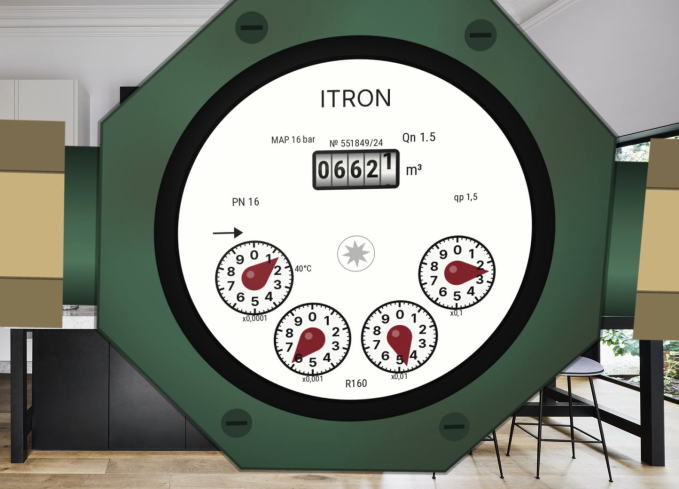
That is 6621.2461 m³
